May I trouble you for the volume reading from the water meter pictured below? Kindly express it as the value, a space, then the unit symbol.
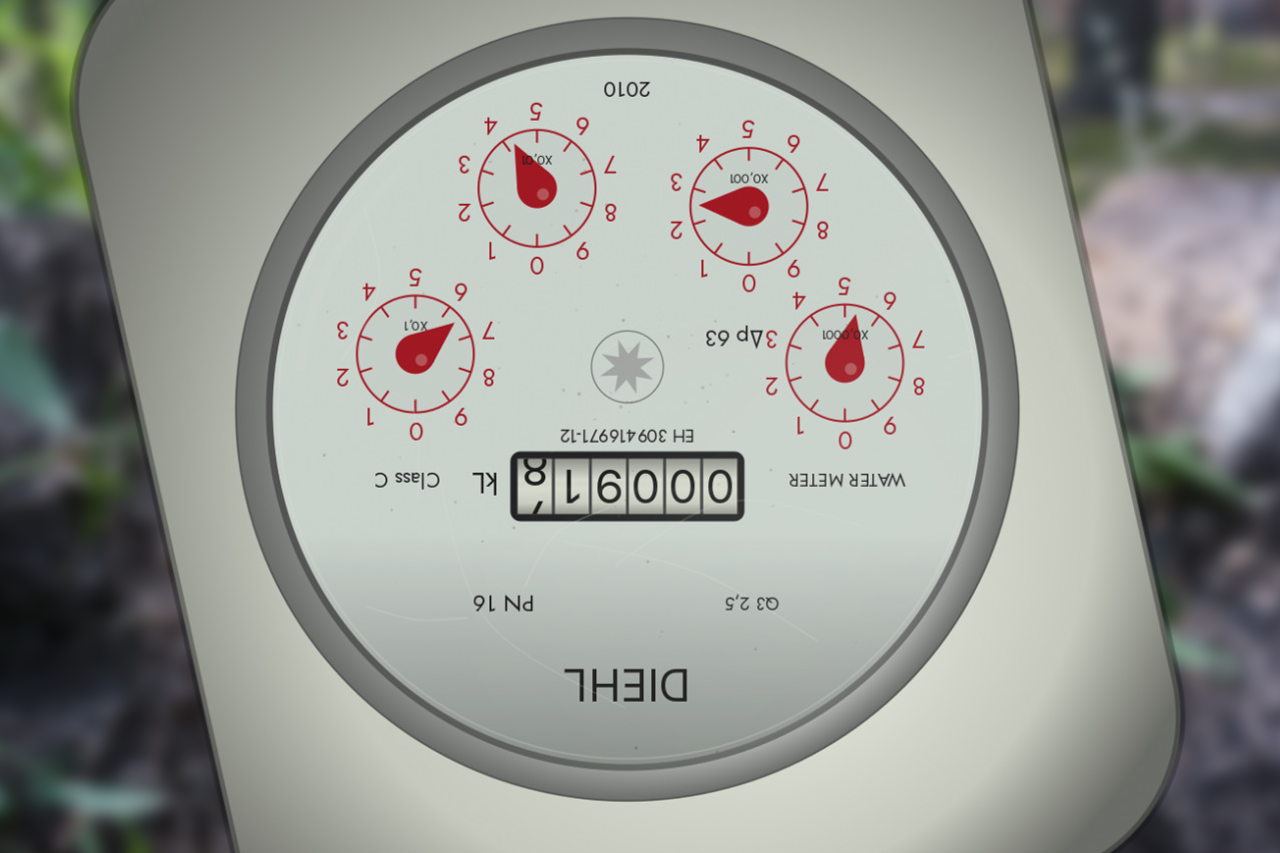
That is 917.6425 kL
